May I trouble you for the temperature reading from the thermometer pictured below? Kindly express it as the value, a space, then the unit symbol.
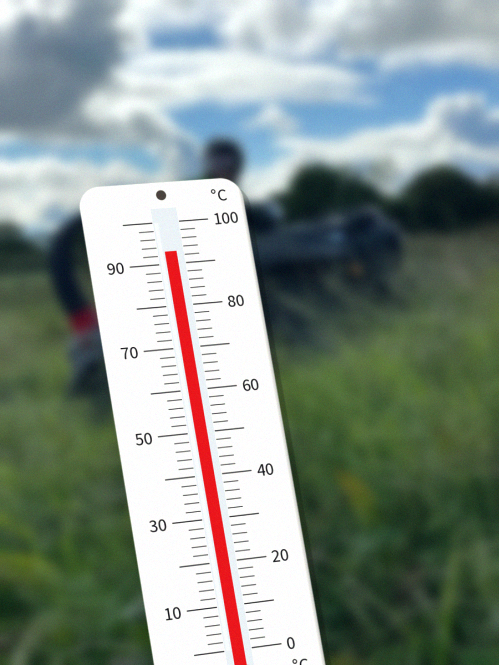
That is 93 °C
